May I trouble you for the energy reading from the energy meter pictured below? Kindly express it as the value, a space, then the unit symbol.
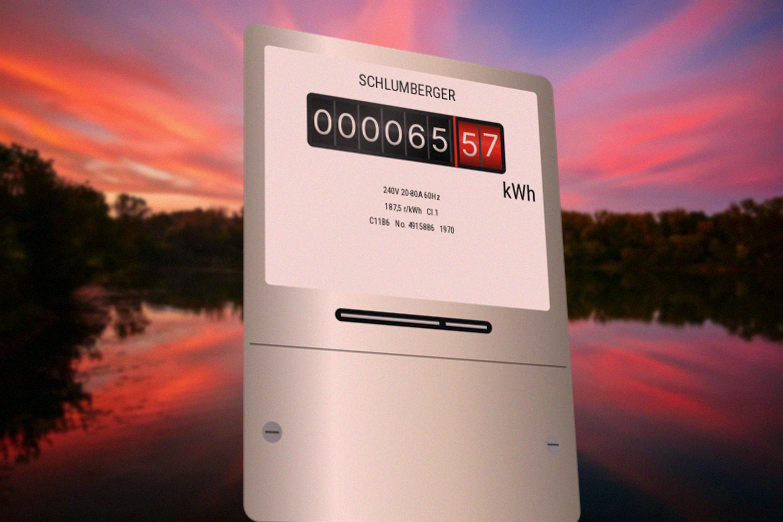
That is 65.57 kWh
